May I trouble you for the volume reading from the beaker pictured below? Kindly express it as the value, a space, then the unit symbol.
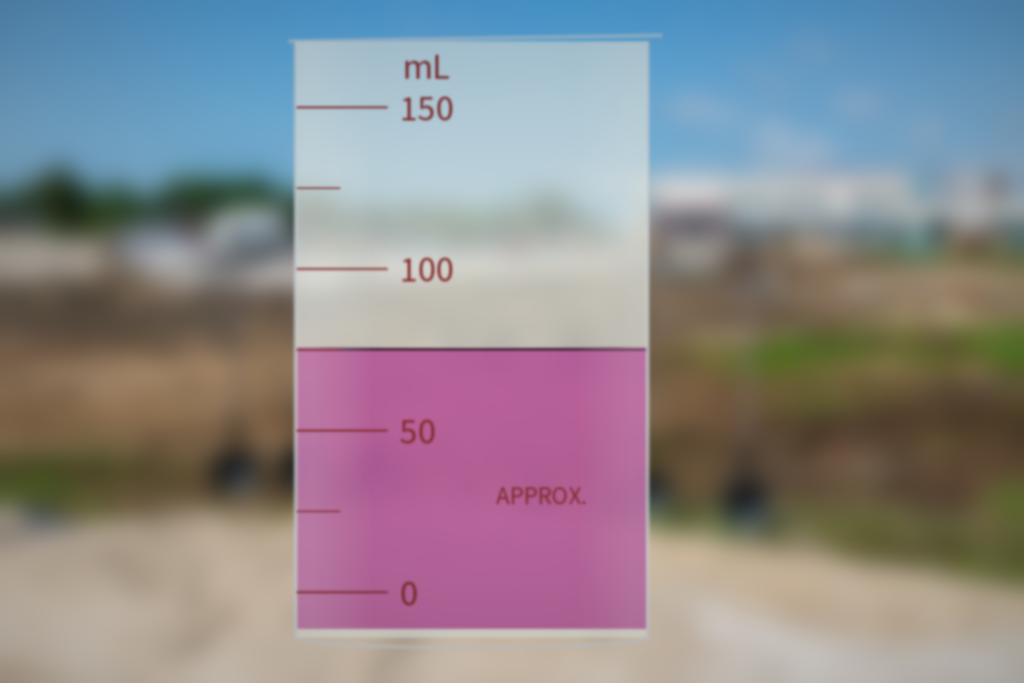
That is 75 mL
